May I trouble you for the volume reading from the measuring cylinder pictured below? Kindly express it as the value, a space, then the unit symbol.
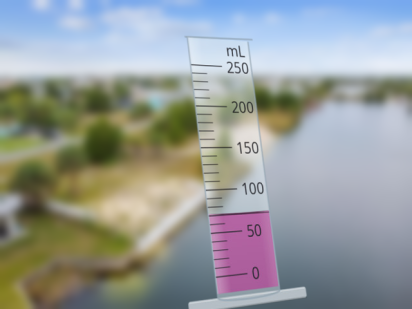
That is 70 mL
